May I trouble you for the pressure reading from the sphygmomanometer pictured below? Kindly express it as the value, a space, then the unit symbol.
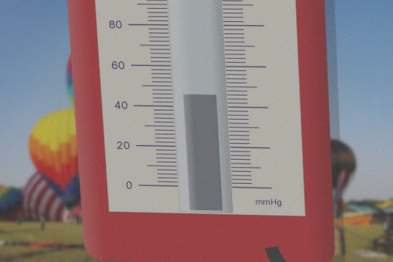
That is 46 mmHg
